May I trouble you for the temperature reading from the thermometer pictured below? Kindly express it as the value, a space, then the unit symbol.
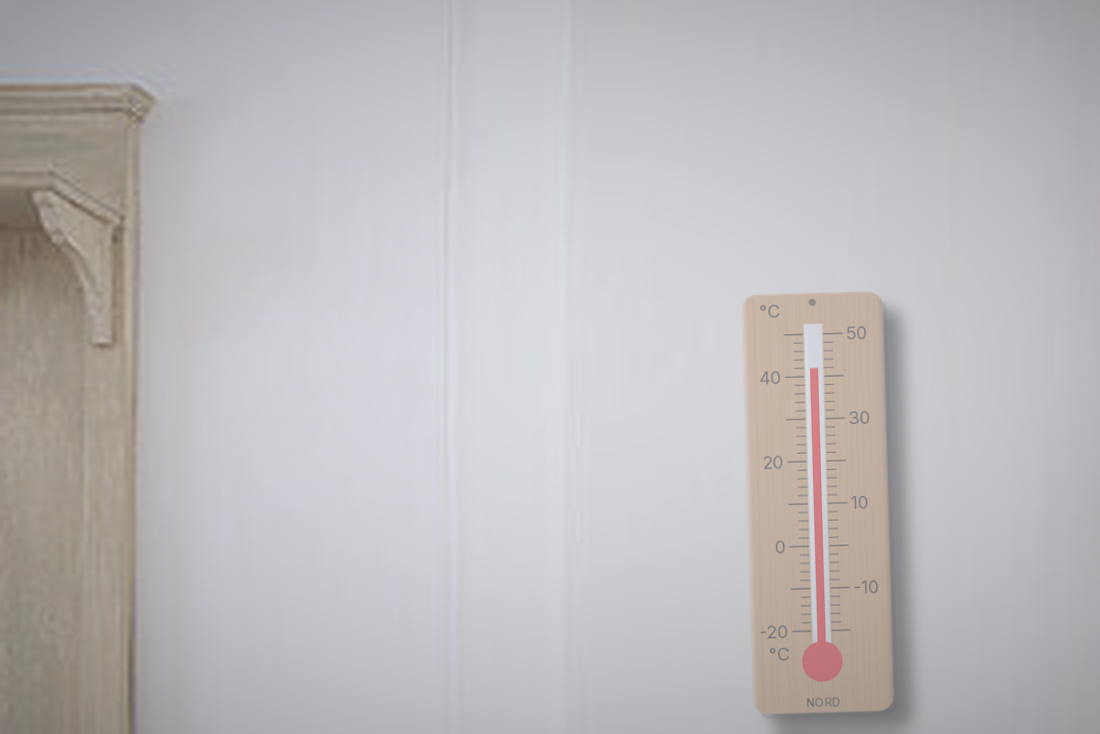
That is 42 °C
